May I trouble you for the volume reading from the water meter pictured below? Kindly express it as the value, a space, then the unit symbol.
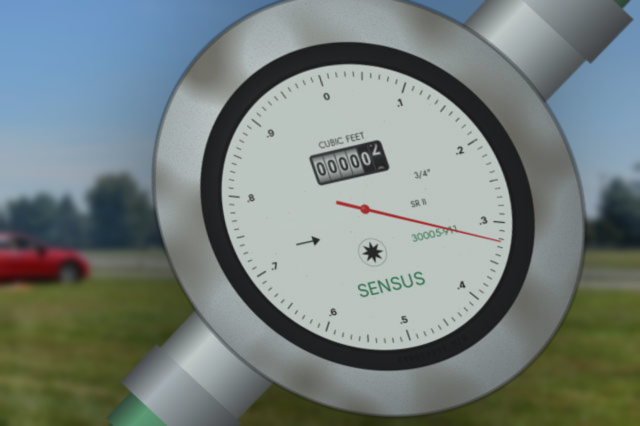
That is 2.32 ft³
